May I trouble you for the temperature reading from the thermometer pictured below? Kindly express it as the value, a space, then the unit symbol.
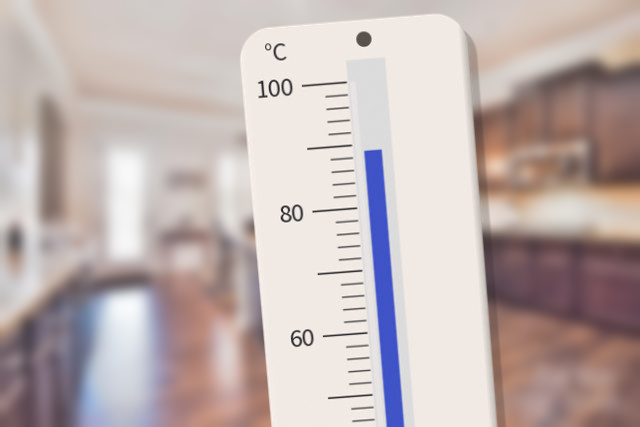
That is 89 °C
